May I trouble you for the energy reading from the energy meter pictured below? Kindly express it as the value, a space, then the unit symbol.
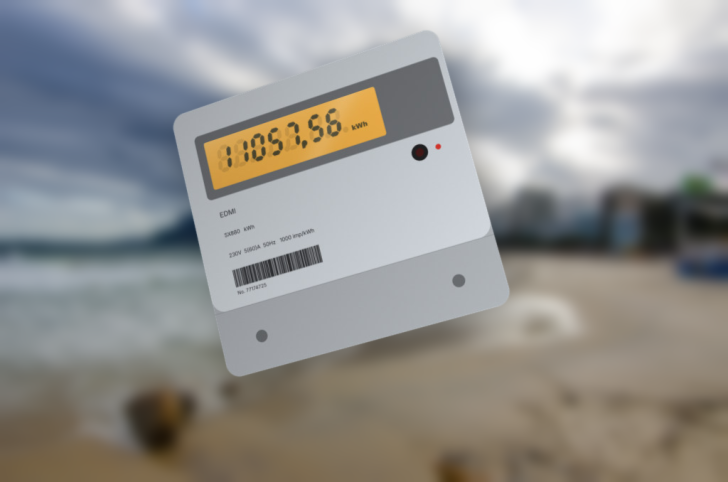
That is 11057.56 kWh
